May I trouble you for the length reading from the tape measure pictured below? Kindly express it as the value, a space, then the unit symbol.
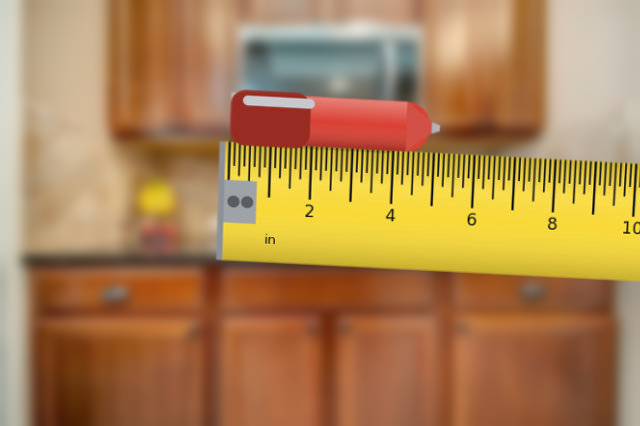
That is 5.125 in
